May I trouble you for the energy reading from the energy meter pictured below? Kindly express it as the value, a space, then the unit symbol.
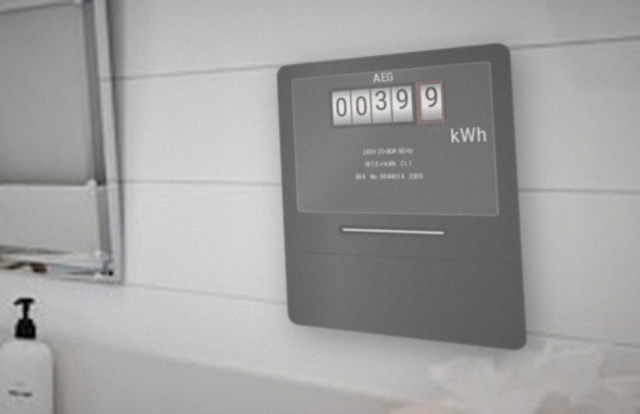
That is 39.9 kWh
